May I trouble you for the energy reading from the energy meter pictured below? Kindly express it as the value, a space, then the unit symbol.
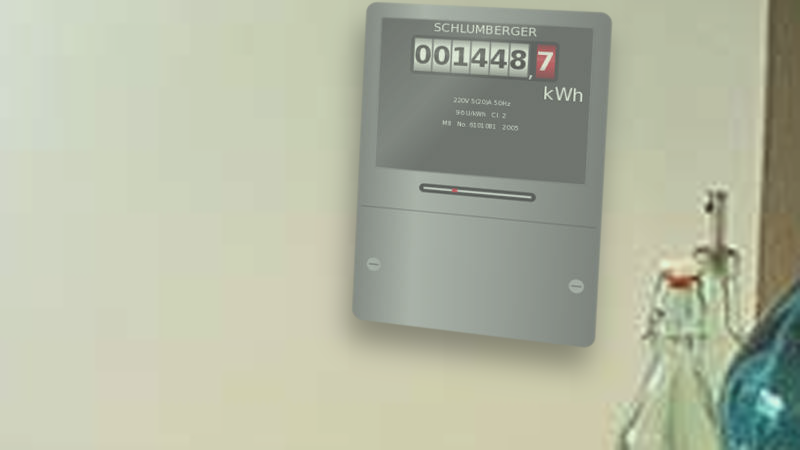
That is 1448.7 kWh
